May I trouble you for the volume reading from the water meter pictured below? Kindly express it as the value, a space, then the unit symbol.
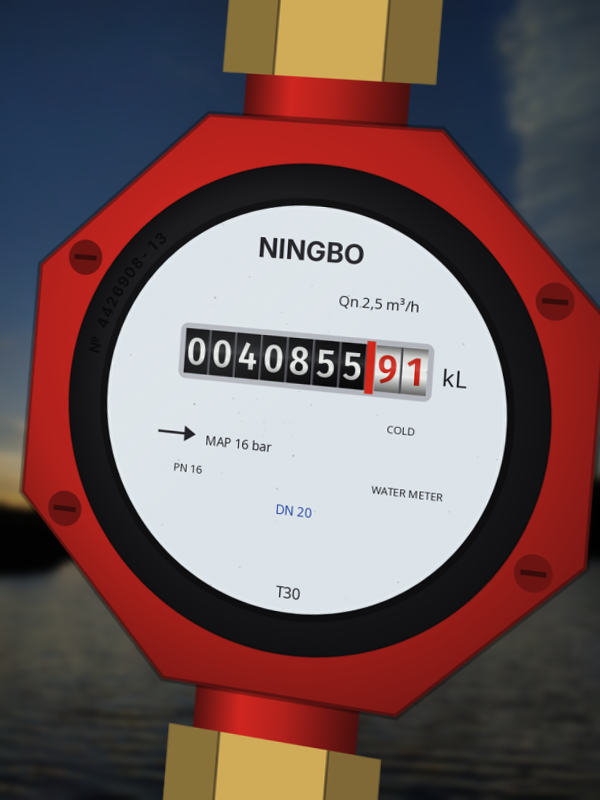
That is 40855.91 kL
